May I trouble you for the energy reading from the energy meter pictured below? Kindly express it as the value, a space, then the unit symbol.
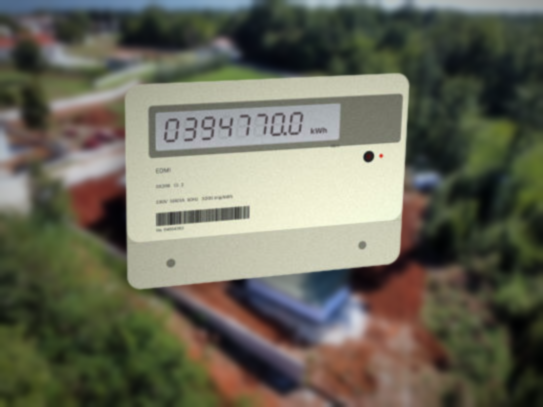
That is 394770.0 kWh
